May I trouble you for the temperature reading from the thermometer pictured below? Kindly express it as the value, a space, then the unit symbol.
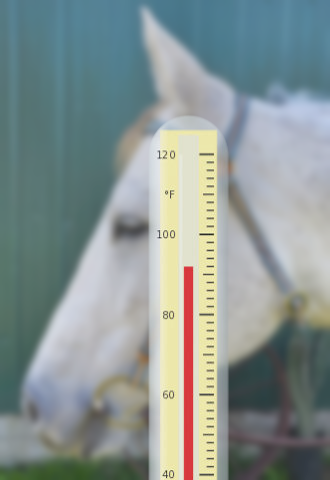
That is 92 °F
